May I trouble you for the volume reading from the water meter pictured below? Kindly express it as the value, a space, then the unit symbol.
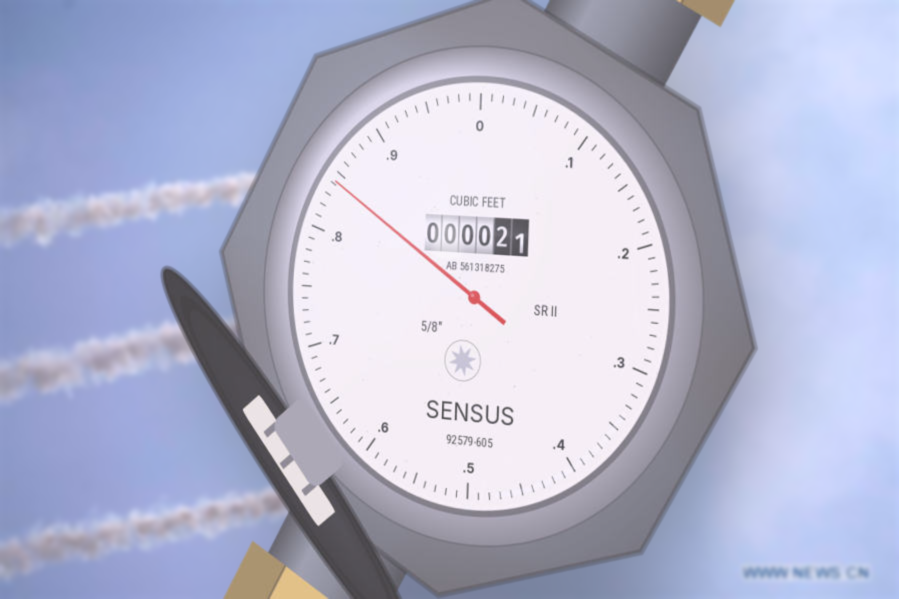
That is 20.84 ft³
